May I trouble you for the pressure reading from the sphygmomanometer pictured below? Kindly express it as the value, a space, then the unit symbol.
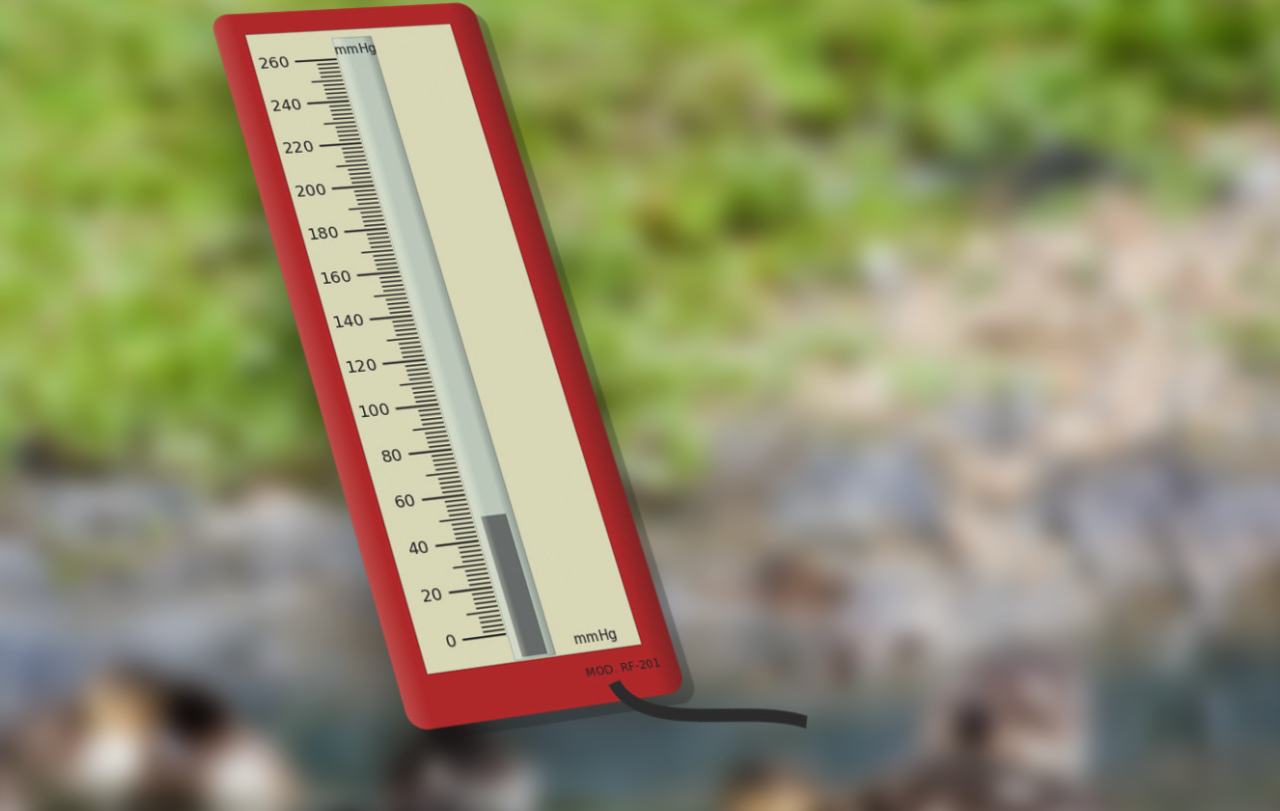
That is 50 mmHg
